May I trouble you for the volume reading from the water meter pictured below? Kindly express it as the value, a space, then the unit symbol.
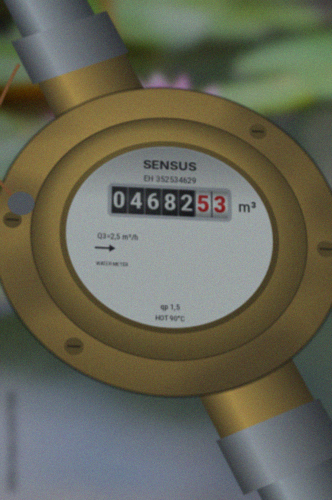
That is 4682.53 m³
